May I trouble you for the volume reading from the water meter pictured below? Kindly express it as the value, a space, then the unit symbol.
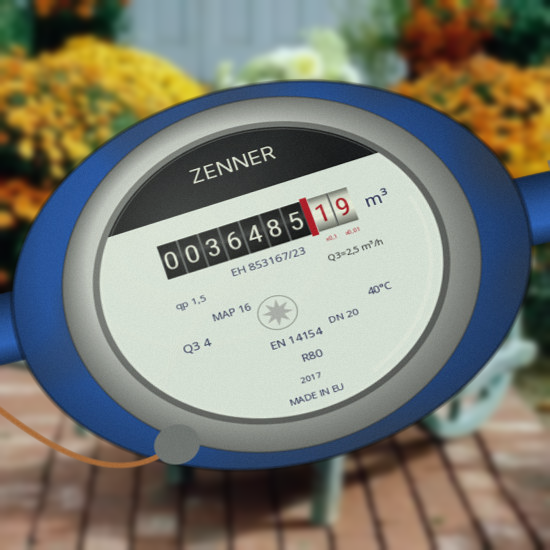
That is 36485.19 m³
